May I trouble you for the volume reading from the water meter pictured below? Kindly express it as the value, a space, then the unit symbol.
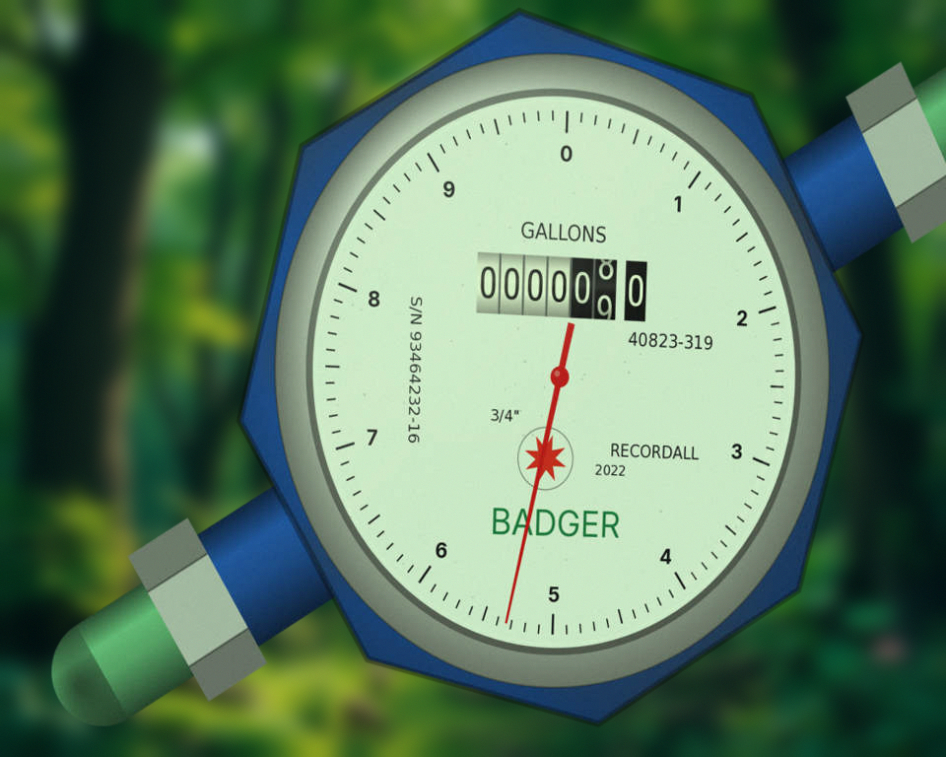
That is 85.3 gal
